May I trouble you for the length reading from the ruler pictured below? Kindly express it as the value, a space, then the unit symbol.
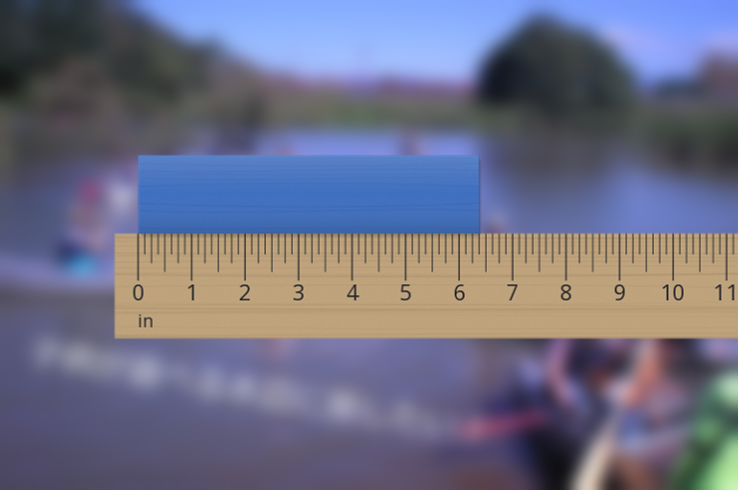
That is 6.375 in
